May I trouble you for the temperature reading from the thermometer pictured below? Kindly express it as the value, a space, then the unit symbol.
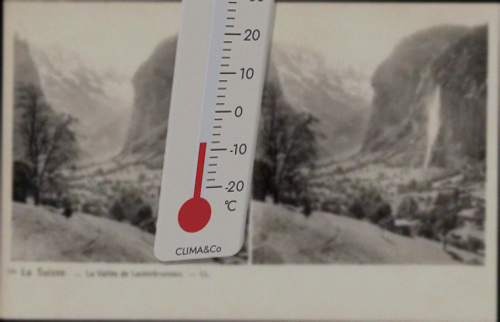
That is -8 °C
